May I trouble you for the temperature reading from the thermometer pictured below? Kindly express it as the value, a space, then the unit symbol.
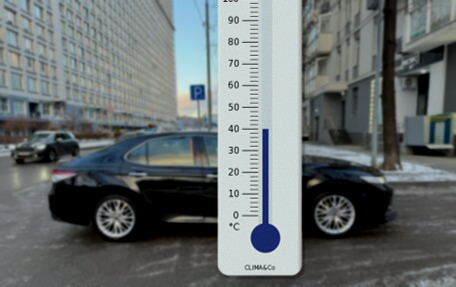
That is 40 °C
